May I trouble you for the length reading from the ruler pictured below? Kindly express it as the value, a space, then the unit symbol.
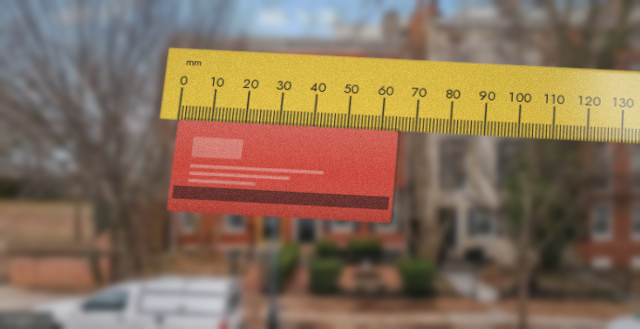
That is 65 mm
